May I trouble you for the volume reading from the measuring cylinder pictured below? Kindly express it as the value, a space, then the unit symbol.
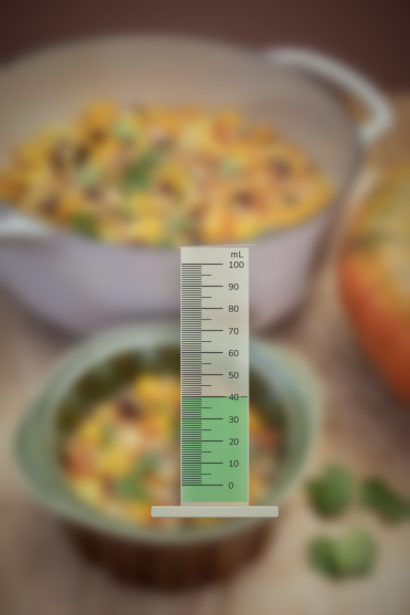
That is 40 mL
